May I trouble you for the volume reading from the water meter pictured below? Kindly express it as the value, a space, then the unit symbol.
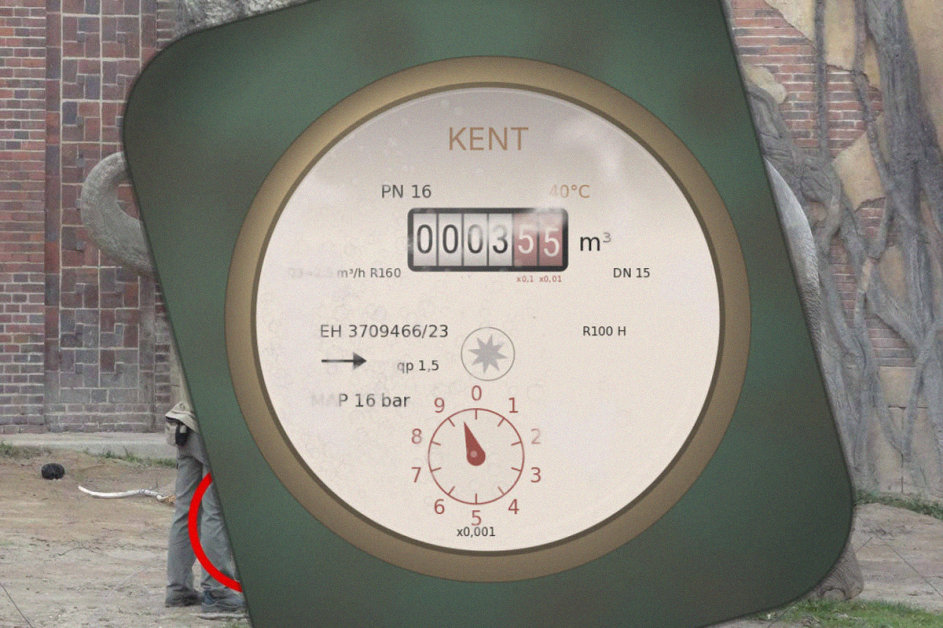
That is 3.549 m³
